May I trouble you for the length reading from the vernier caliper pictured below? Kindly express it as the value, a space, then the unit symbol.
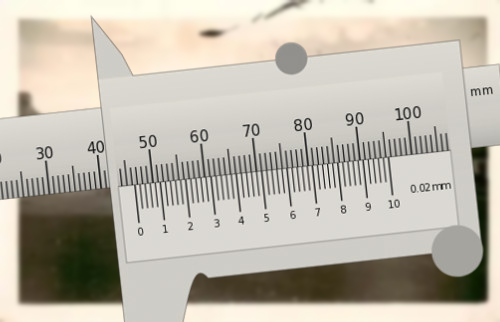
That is 46.5 mm
